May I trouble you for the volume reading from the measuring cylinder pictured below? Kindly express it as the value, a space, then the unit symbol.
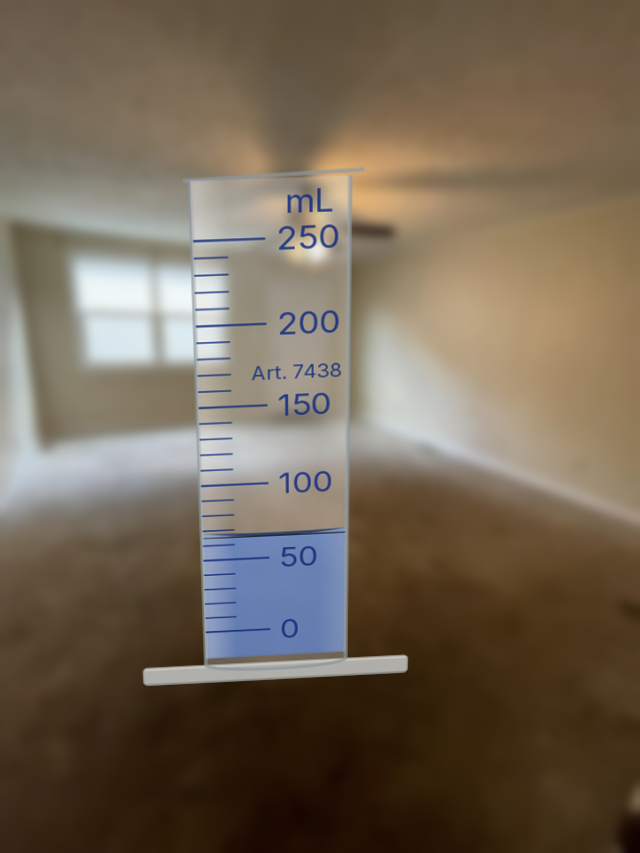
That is 65 mL
